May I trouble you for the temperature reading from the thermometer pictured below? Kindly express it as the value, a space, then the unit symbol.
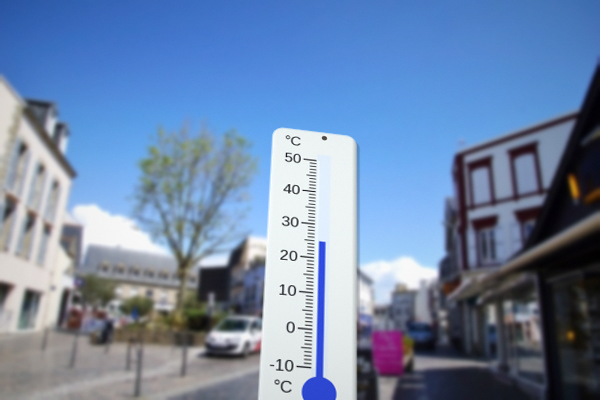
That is 25 °C
